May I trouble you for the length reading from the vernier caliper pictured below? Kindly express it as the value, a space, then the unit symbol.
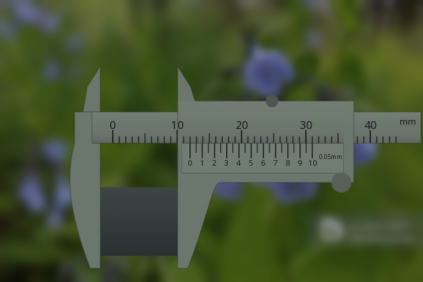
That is 12.0 mm
